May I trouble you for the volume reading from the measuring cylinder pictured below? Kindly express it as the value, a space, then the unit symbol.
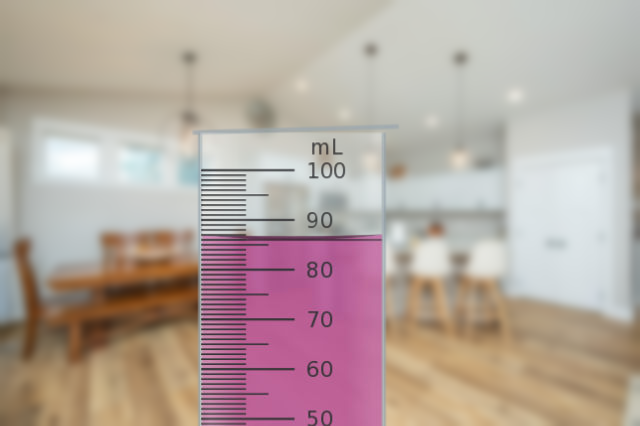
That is 86 mL
